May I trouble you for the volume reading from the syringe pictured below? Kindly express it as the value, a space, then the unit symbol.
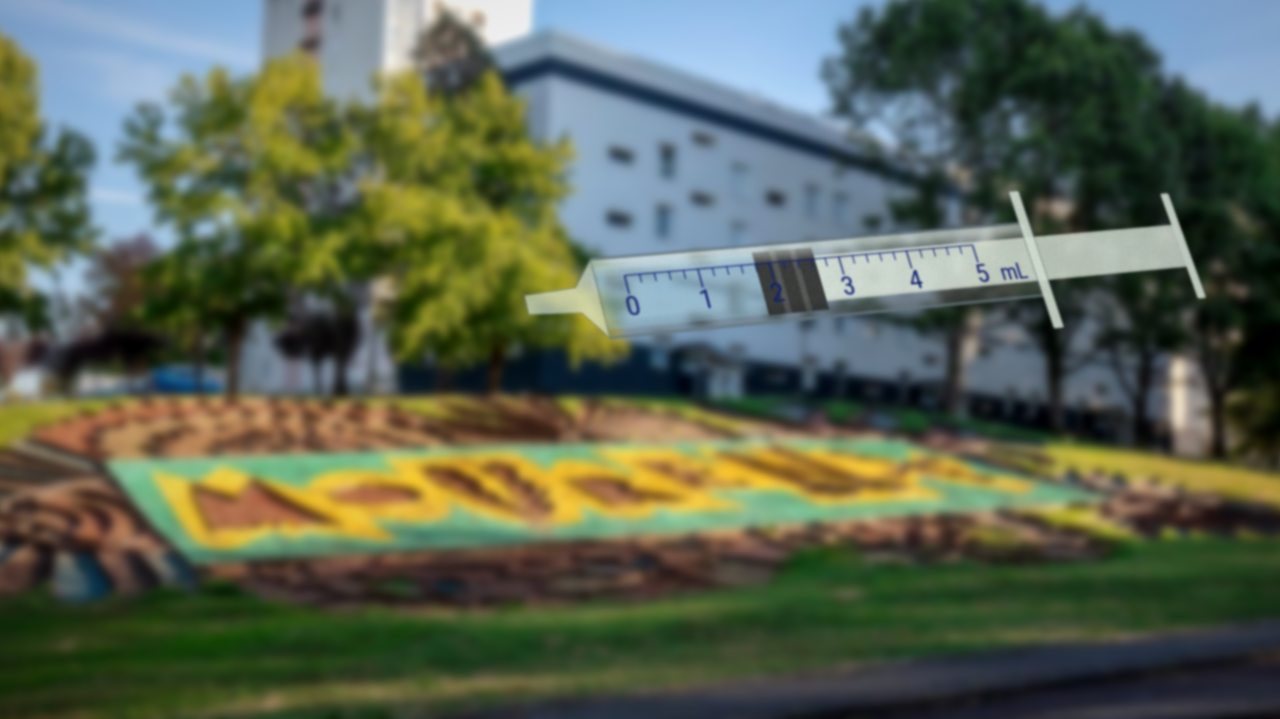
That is 1.8 mL
